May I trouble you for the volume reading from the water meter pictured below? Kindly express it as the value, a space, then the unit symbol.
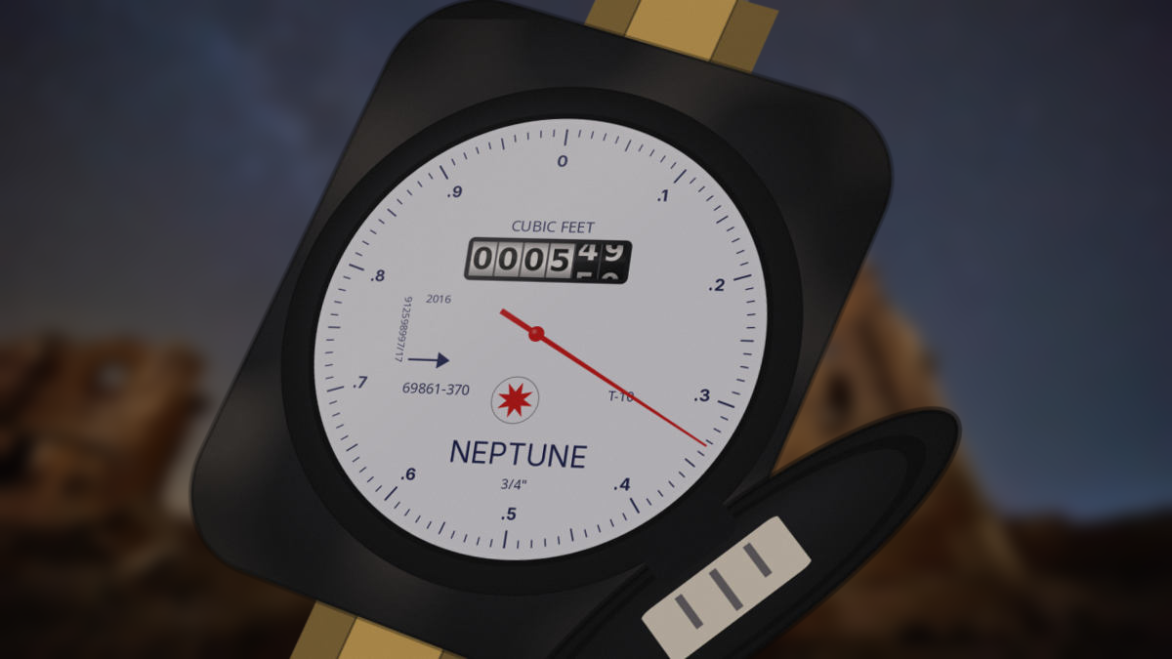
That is 549.33 ft³
